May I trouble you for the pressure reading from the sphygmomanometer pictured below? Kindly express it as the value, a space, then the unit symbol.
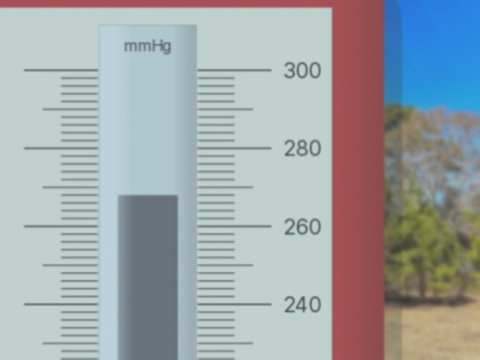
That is 268 mmHg
